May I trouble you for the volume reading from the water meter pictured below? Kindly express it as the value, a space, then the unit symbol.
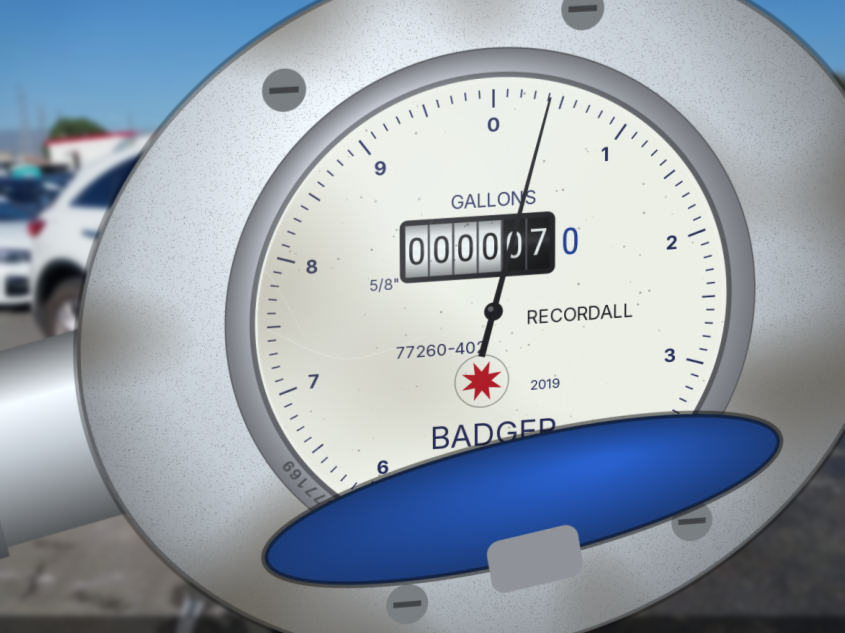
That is 70.4 gal
